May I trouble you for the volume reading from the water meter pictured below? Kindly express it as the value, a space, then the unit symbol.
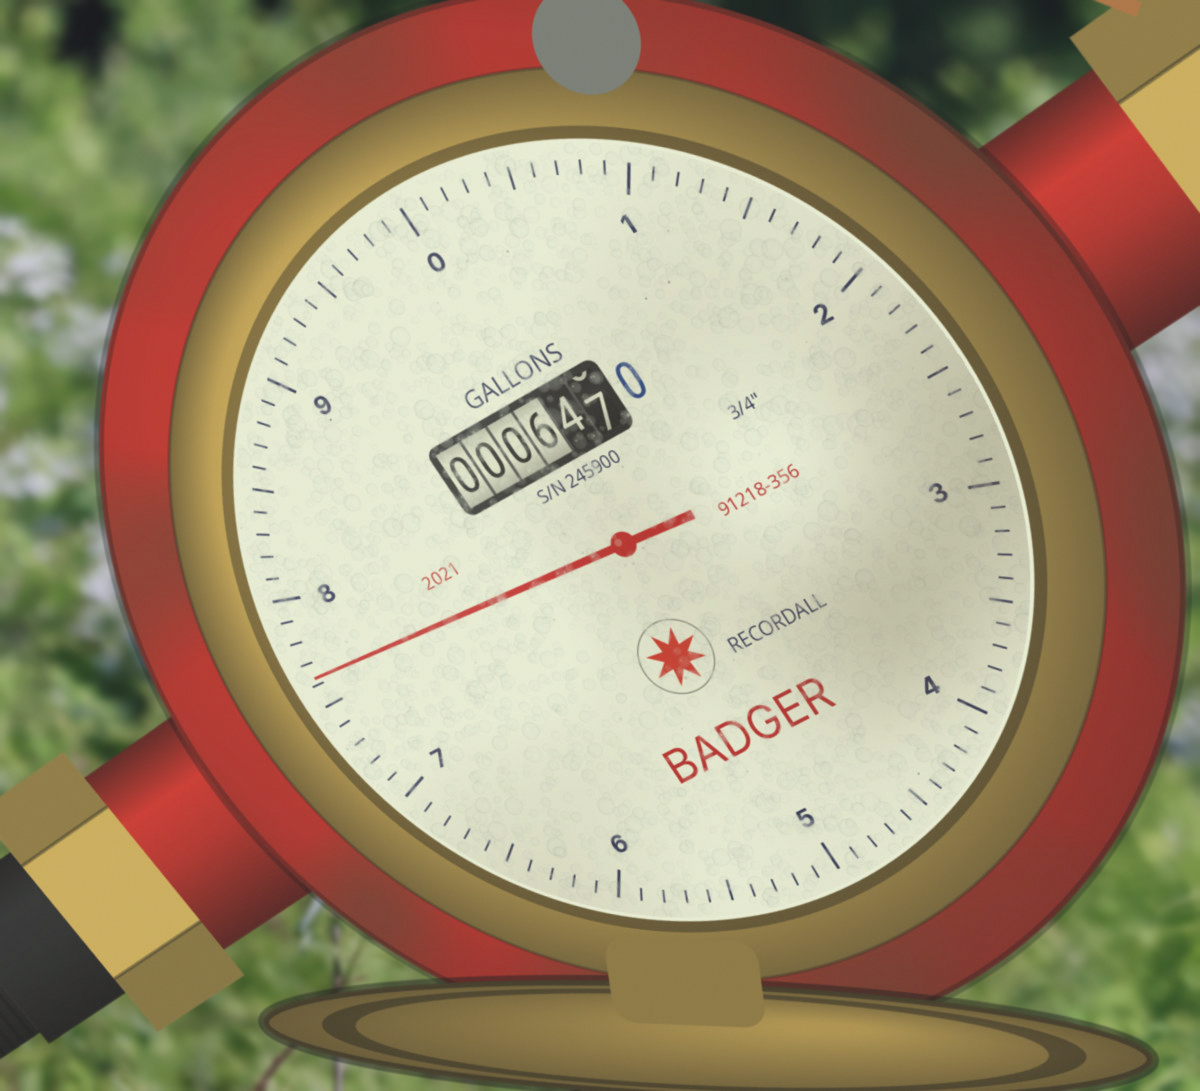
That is 6467.6 gal
